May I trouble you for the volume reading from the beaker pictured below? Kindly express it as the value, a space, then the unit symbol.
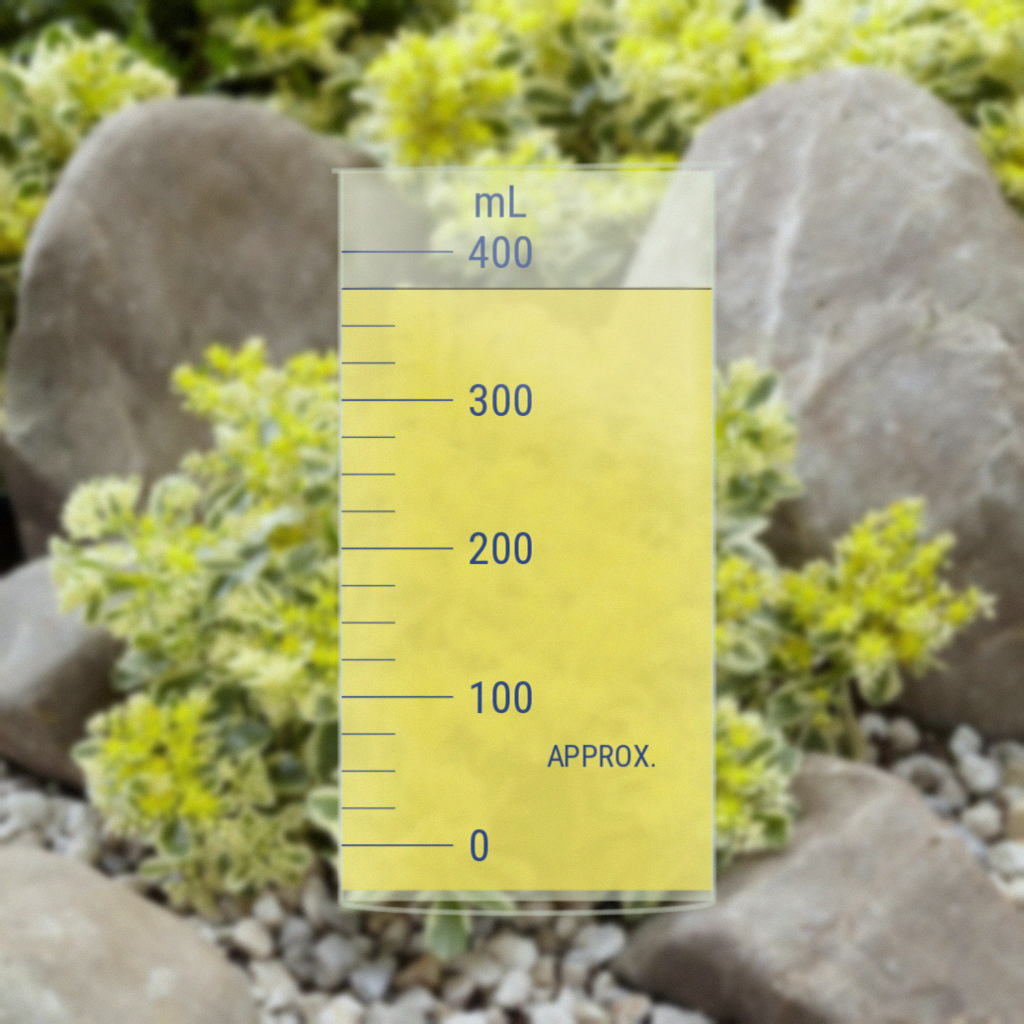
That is 375 mL
